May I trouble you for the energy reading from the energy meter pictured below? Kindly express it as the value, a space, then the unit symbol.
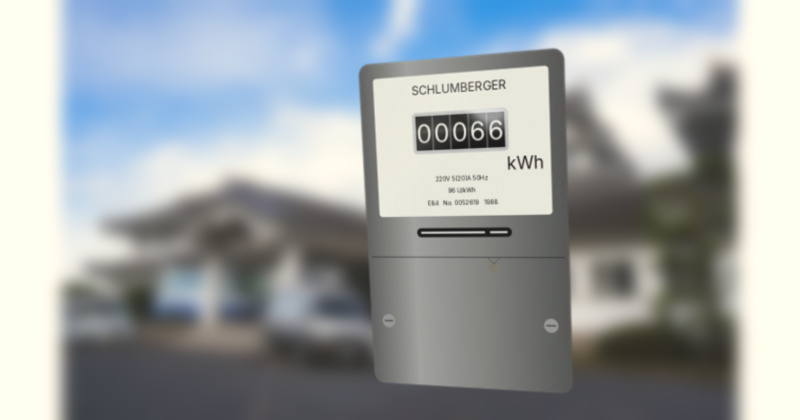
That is 66 kWh
